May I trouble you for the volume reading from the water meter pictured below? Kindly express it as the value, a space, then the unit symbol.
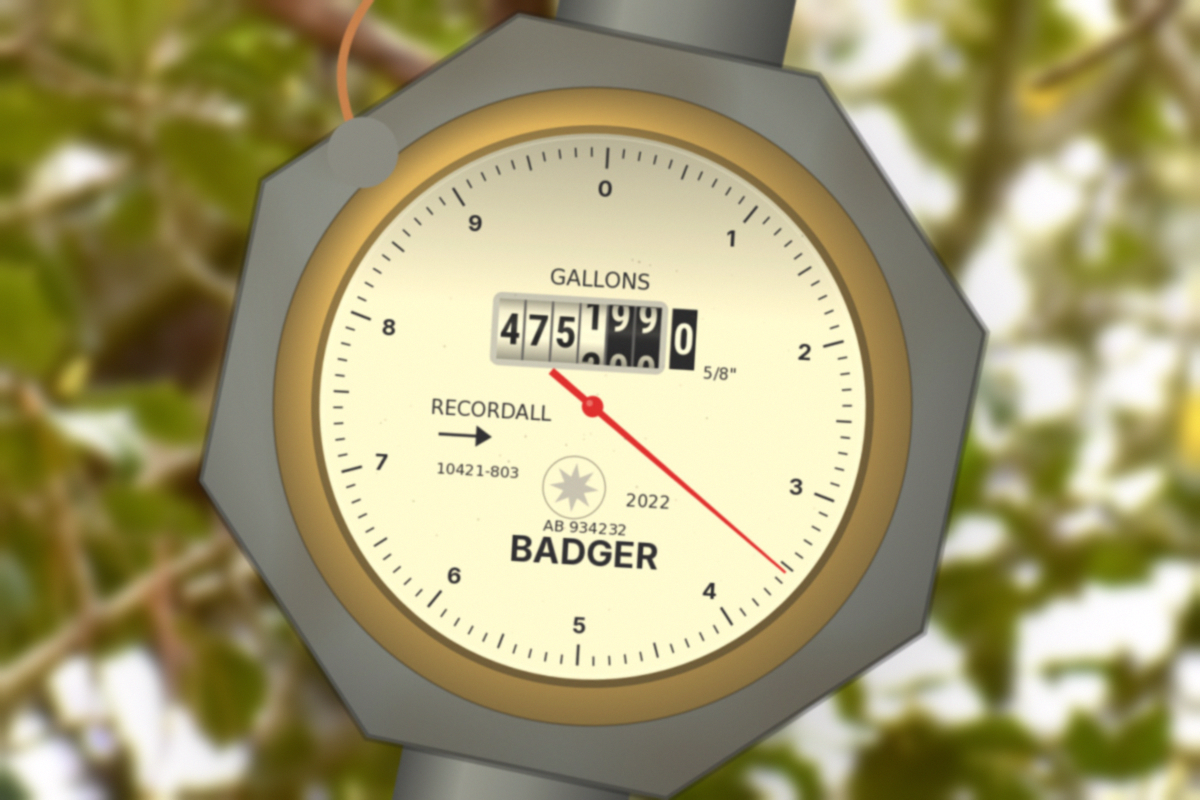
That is 4751993.5 gal
